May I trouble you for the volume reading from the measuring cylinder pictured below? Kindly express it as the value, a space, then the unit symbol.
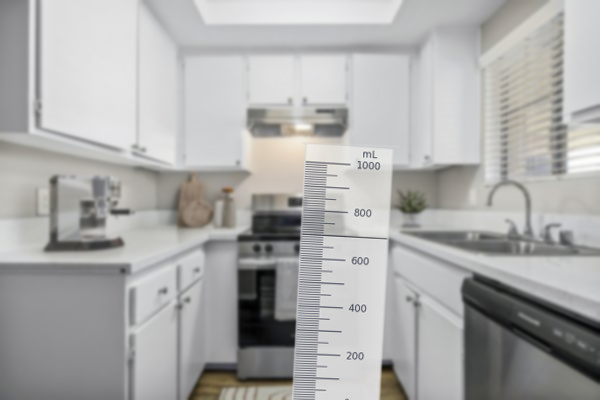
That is 700 mL
